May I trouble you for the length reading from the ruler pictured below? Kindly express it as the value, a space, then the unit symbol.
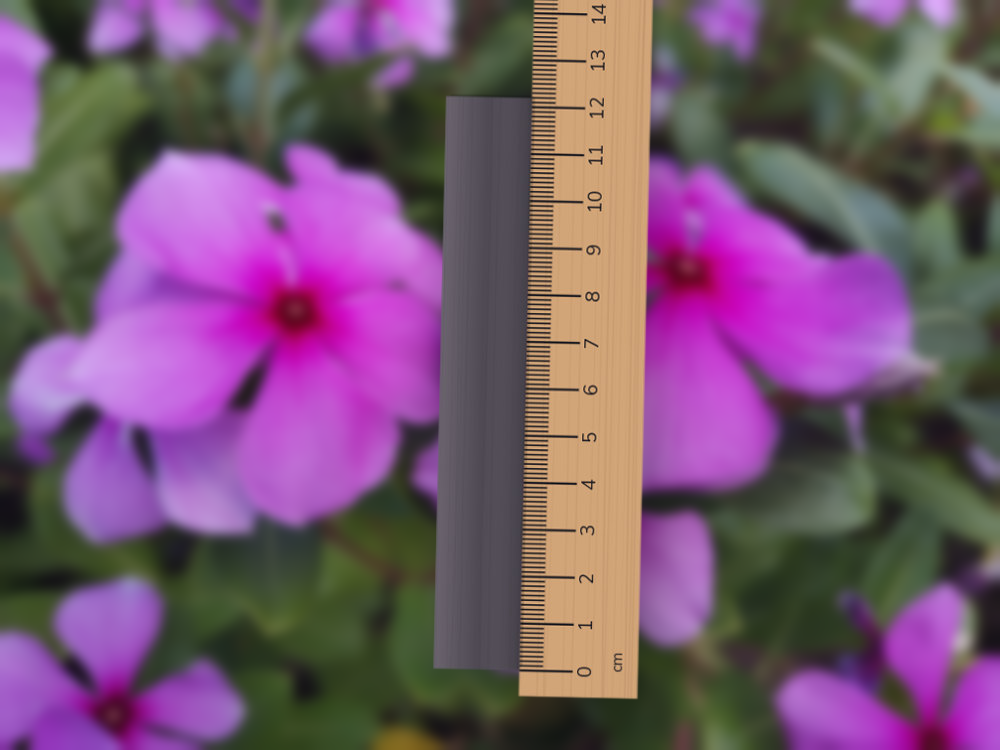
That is 12.2 cm
